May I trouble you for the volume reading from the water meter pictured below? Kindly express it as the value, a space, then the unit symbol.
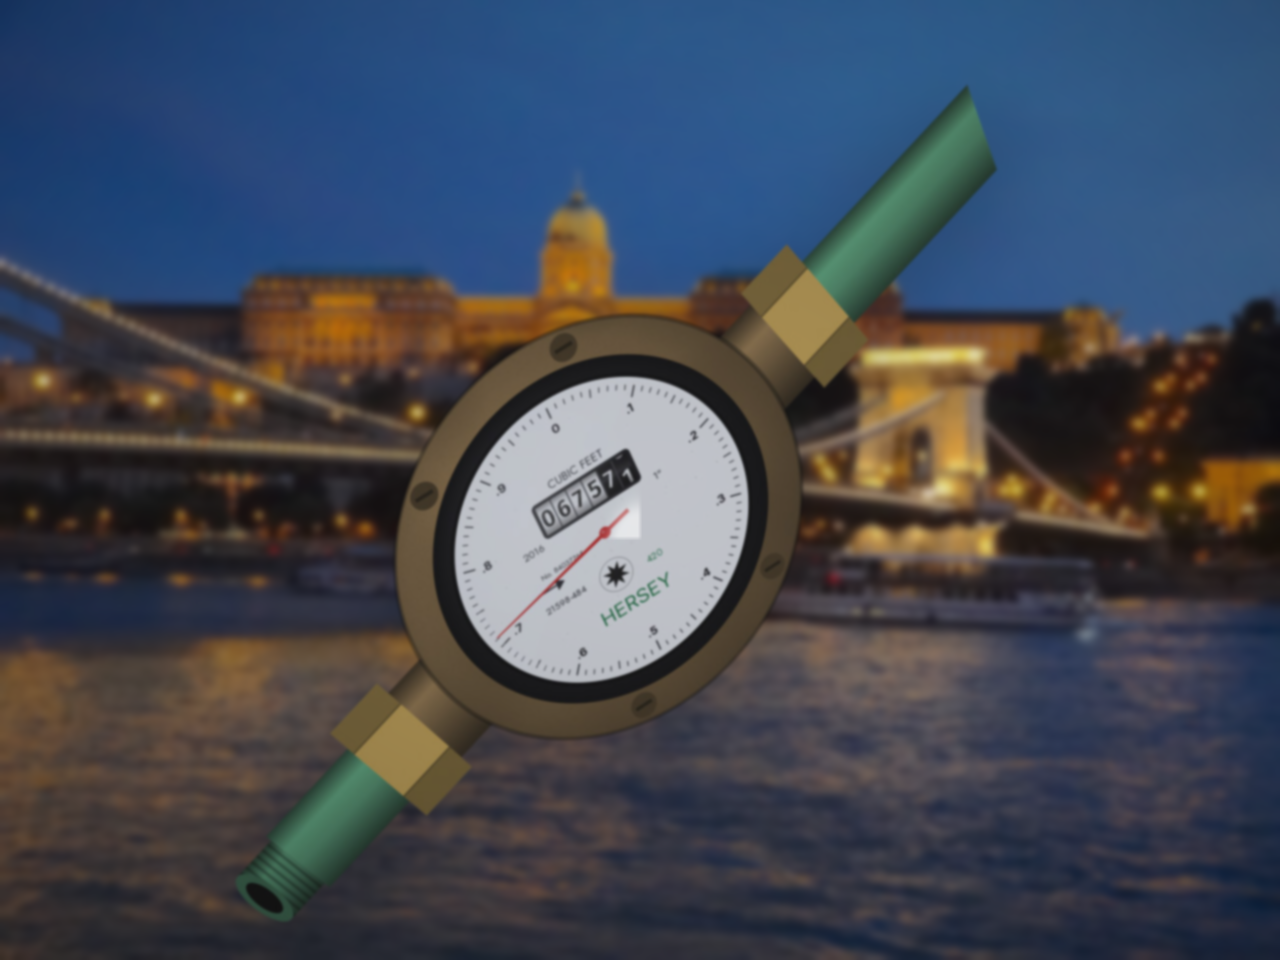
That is 67570.71 ft³
